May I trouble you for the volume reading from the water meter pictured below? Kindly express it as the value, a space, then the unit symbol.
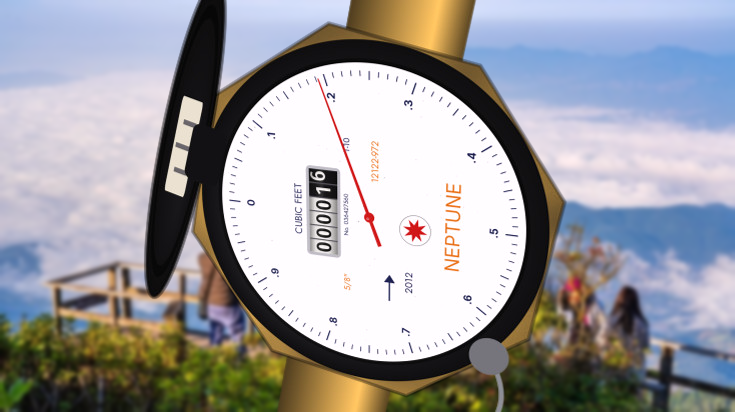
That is 16.19 ft³
